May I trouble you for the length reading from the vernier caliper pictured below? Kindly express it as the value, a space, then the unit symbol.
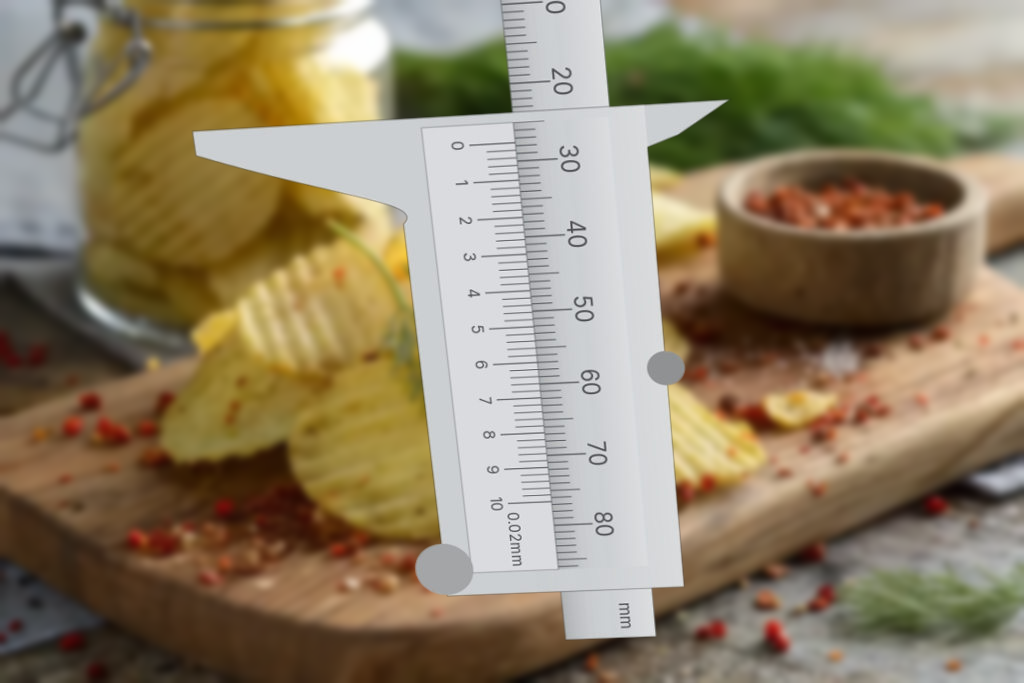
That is 27.6 mm
